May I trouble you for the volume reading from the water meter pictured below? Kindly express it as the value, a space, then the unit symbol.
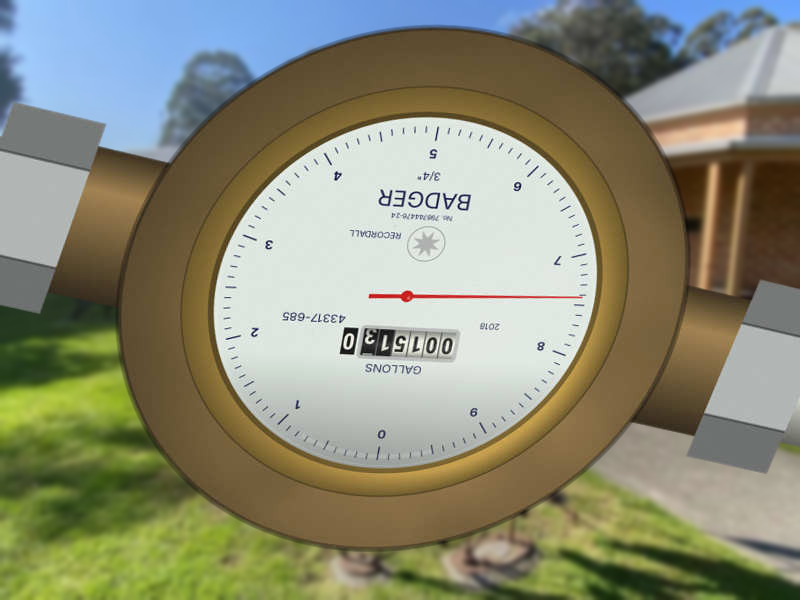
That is 15127.4 gal
